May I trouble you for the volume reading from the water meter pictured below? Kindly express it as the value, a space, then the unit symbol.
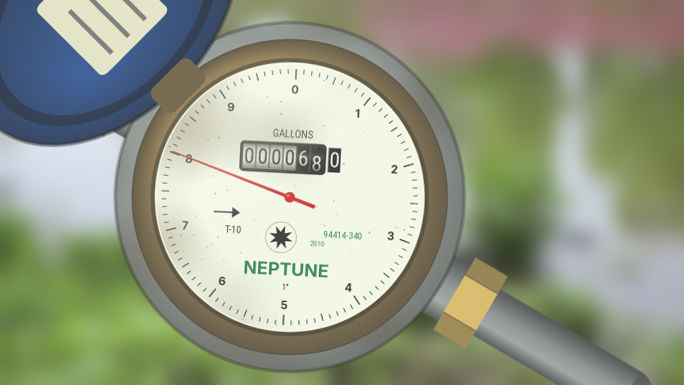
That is 678.0 gal
